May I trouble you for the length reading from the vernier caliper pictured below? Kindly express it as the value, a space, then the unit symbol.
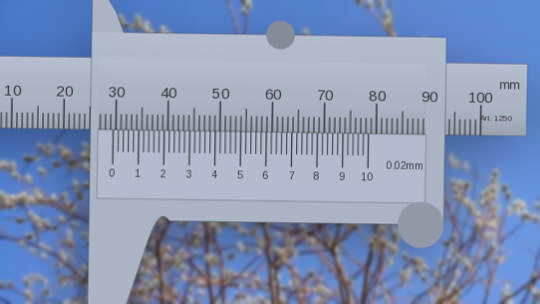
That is 29.5 mm
